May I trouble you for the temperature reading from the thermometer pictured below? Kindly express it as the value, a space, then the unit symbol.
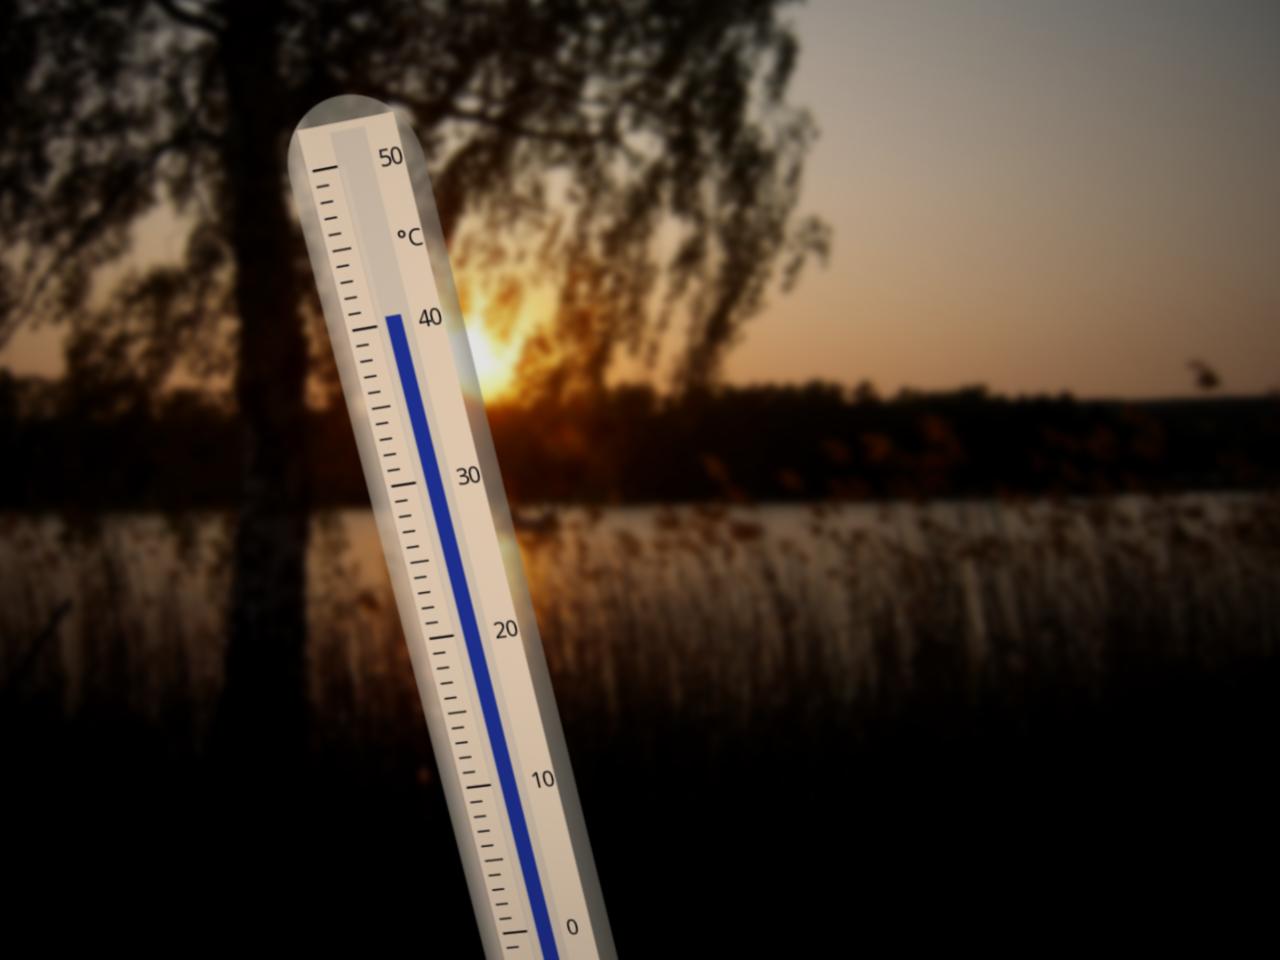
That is 40.5 °C
